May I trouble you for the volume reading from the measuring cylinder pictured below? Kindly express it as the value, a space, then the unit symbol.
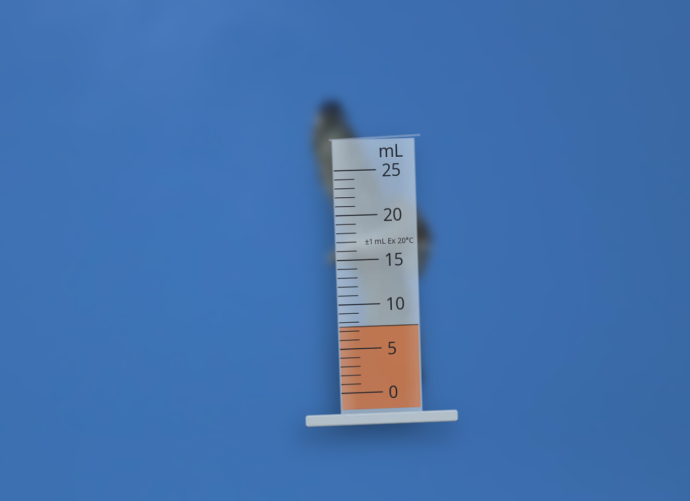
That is 7.5 mL
